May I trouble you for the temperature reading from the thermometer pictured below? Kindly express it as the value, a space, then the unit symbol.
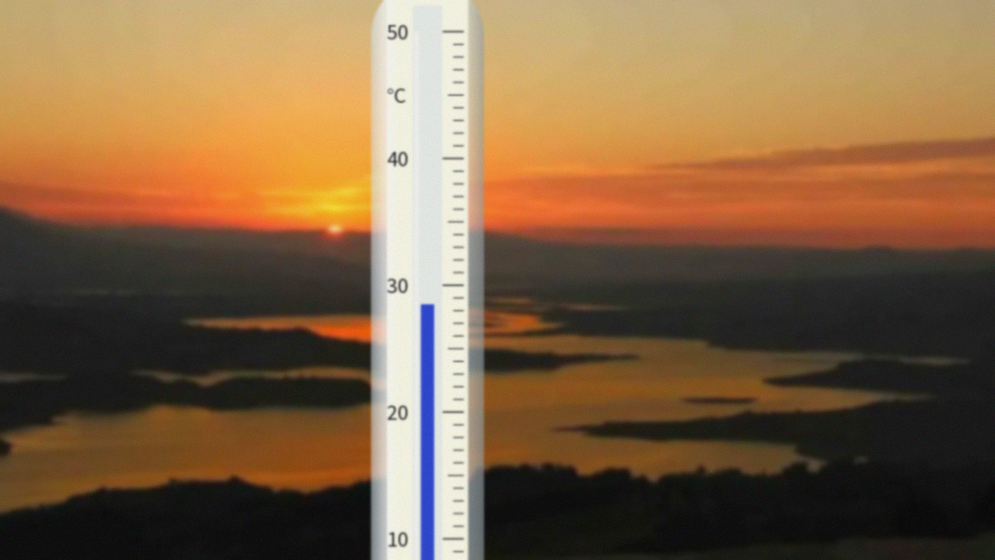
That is 28.5 °C
